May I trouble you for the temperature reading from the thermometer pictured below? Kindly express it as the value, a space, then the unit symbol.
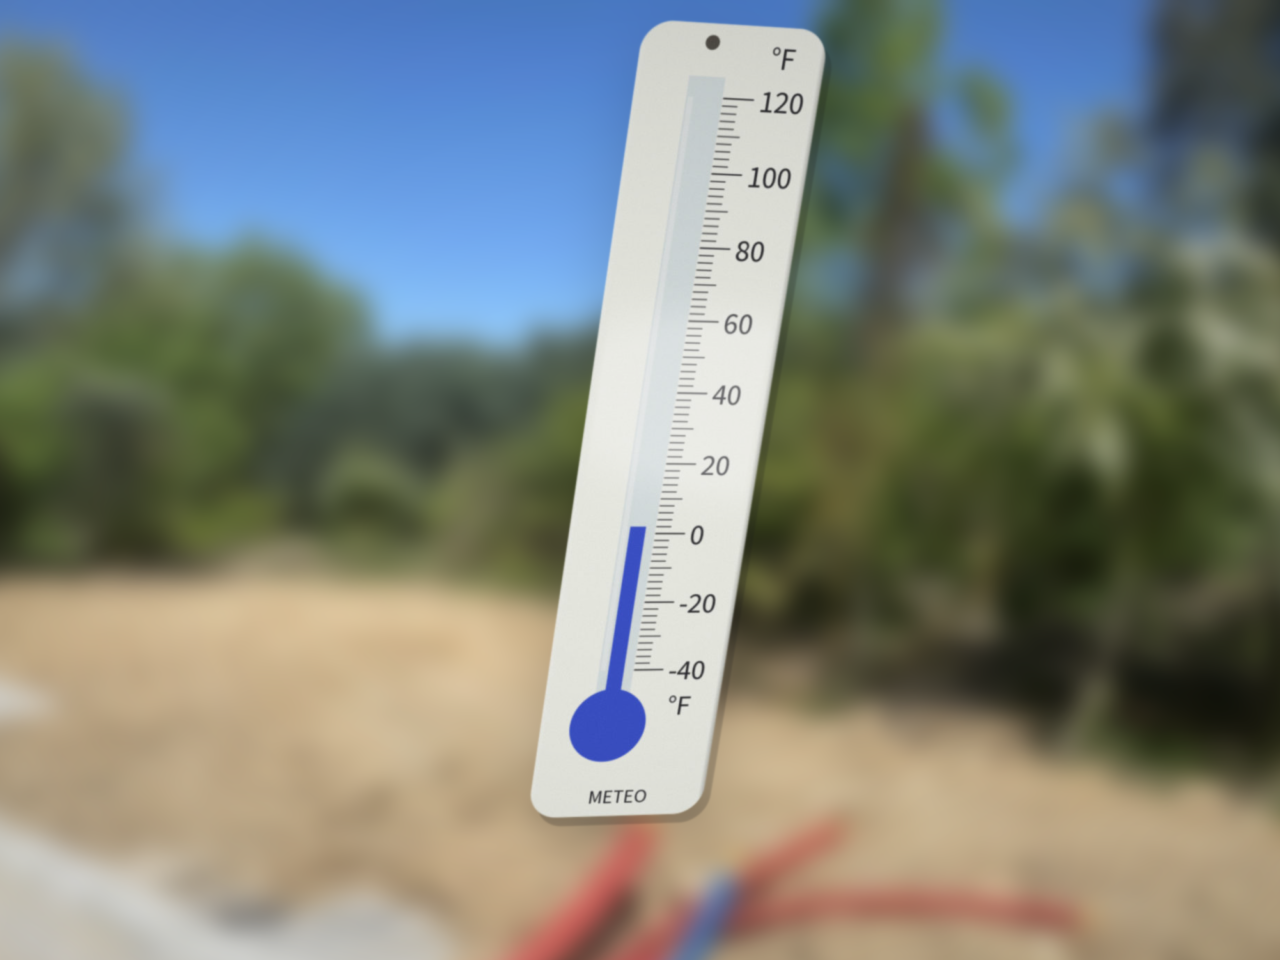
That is 2 °F
